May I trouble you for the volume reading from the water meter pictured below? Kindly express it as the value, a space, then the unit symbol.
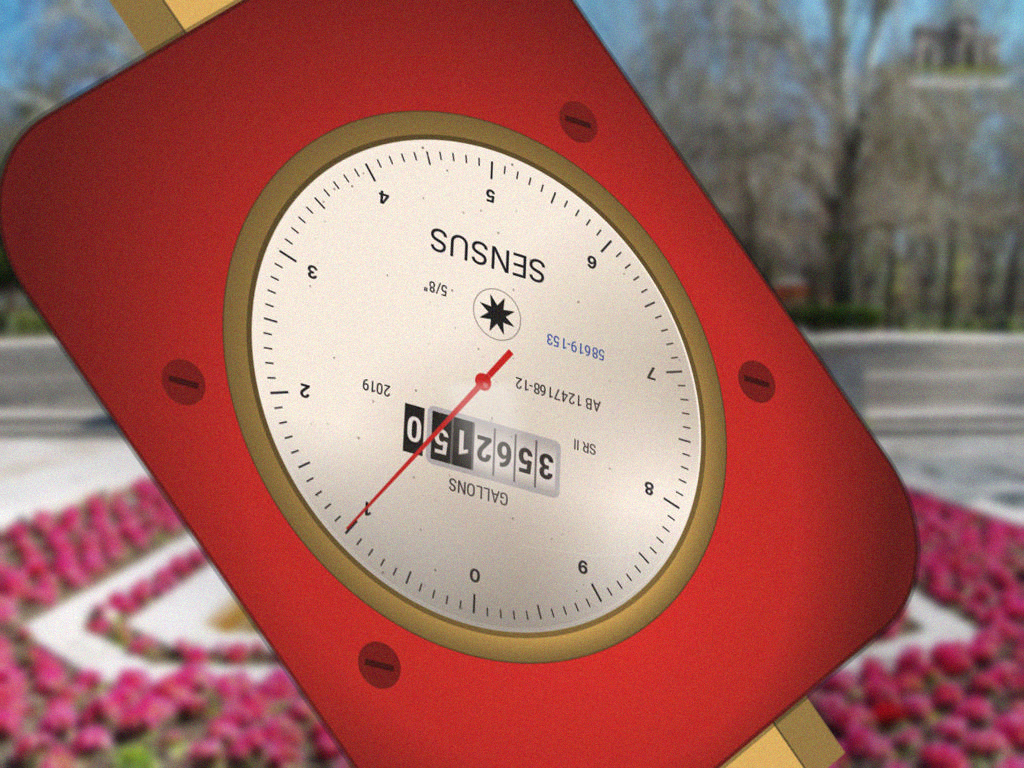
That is 3562151.0 gal
